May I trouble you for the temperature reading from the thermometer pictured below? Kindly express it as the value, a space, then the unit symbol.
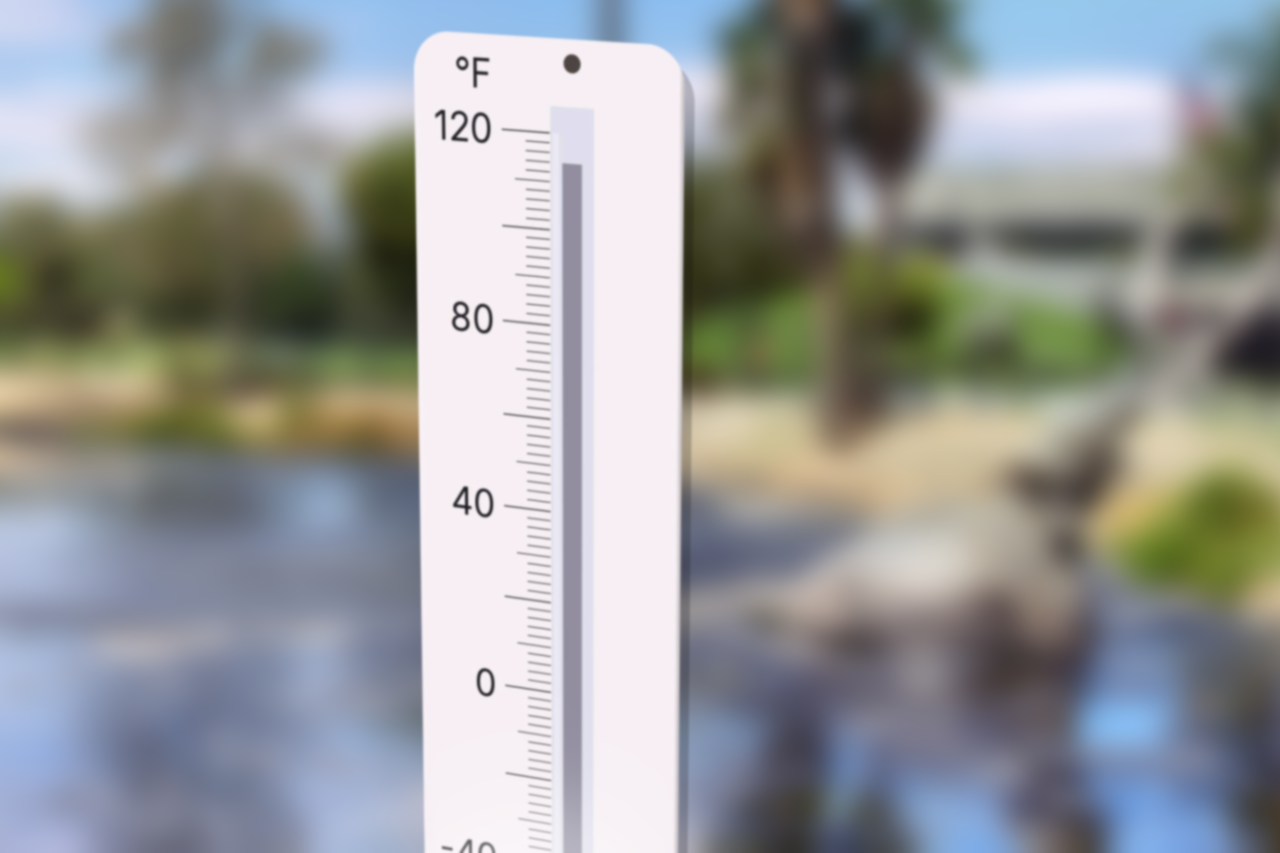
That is 114 °F
